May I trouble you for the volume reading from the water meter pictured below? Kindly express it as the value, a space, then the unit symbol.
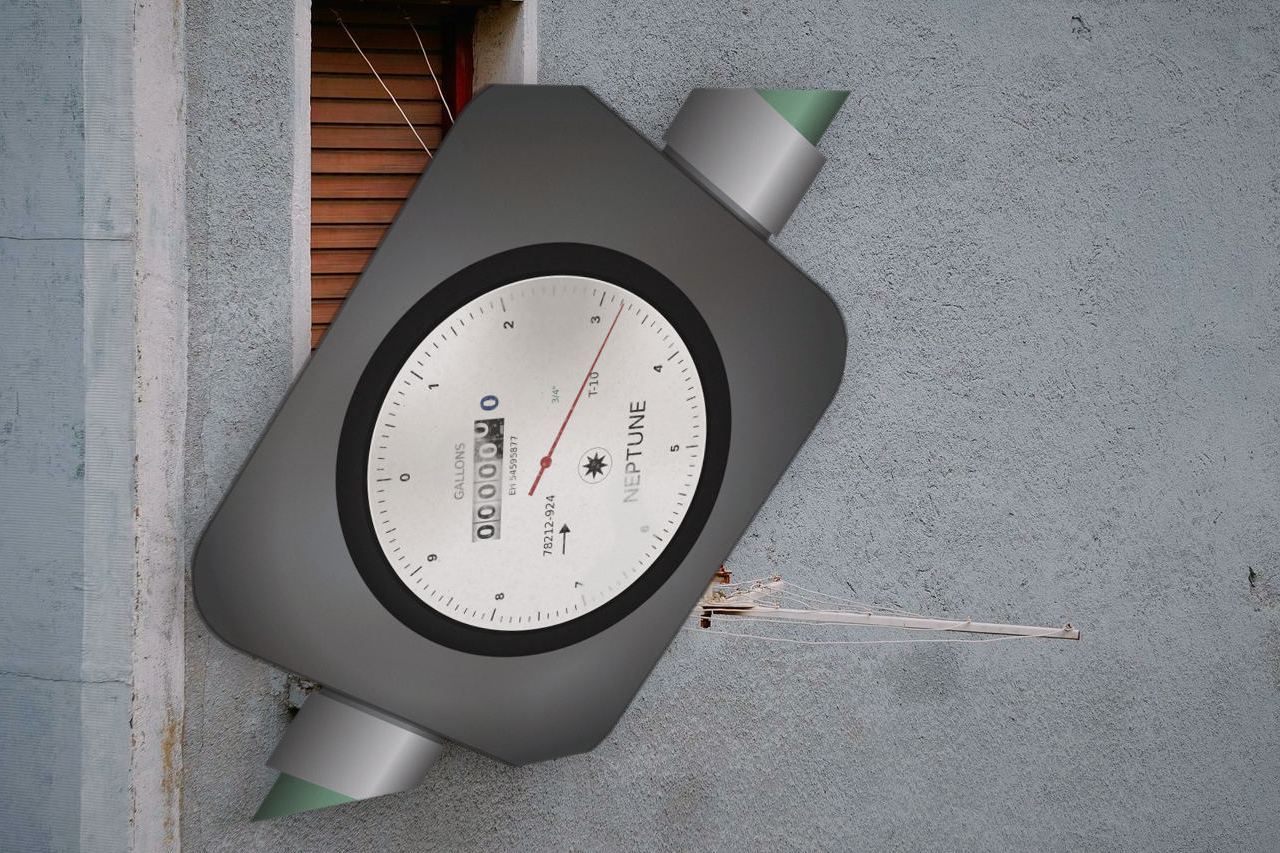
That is 3.2 gal
